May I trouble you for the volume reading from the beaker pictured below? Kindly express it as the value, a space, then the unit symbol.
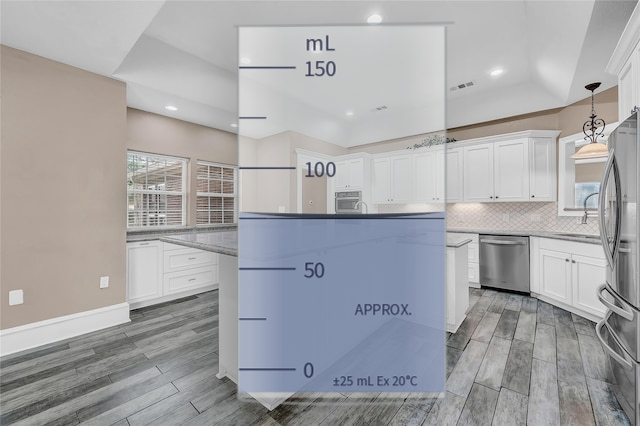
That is 75 mL
